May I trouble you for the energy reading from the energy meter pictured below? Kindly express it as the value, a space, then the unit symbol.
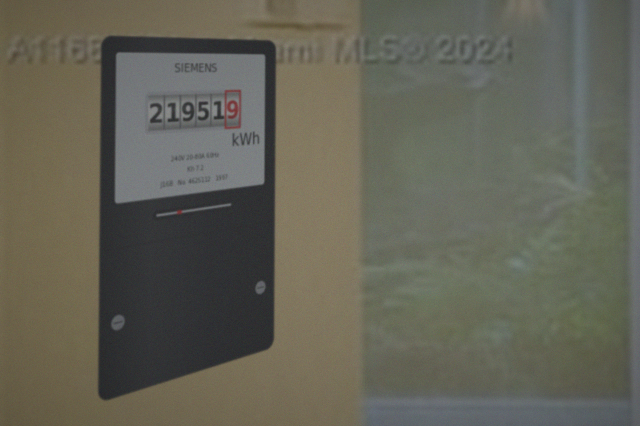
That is 21951.9 kWh
